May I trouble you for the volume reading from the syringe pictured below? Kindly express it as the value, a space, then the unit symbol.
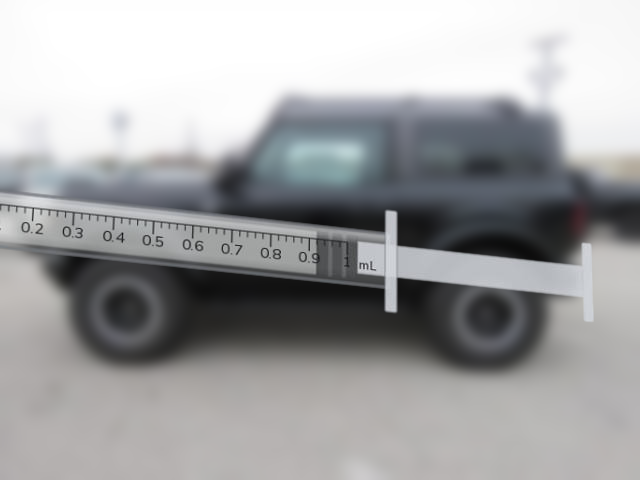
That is 0.92 mL
